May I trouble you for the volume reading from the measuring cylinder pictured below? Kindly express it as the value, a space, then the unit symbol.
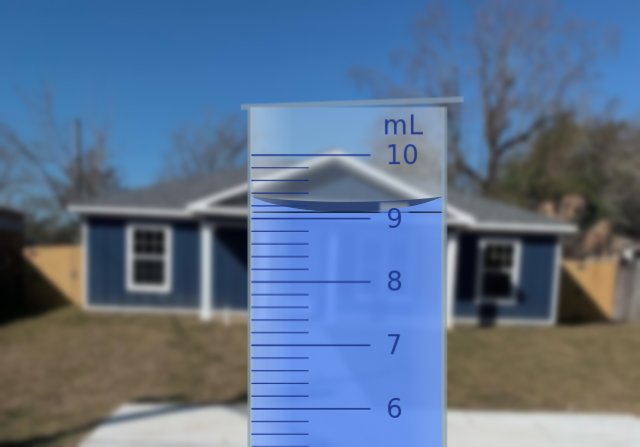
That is 9.1 mL
